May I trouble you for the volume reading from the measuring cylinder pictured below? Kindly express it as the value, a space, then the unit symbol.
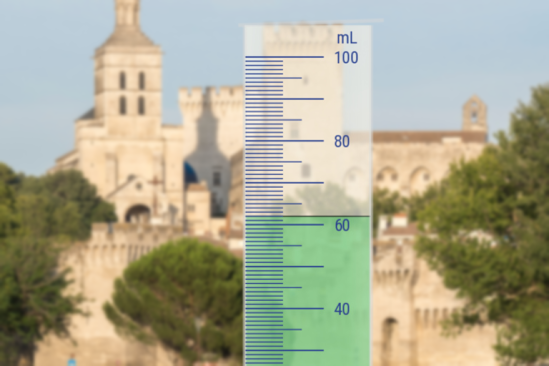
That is 62 mL
